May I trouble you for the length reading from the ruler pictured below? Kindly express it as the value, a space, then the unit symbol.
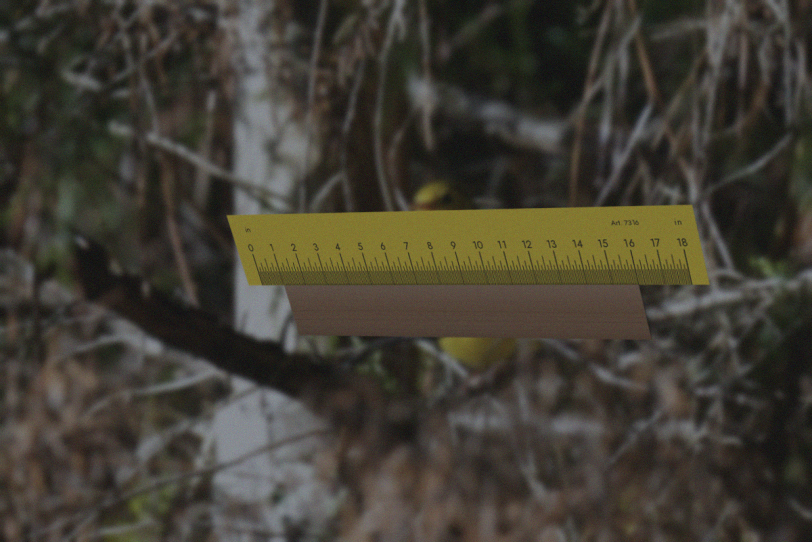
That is 15 in
